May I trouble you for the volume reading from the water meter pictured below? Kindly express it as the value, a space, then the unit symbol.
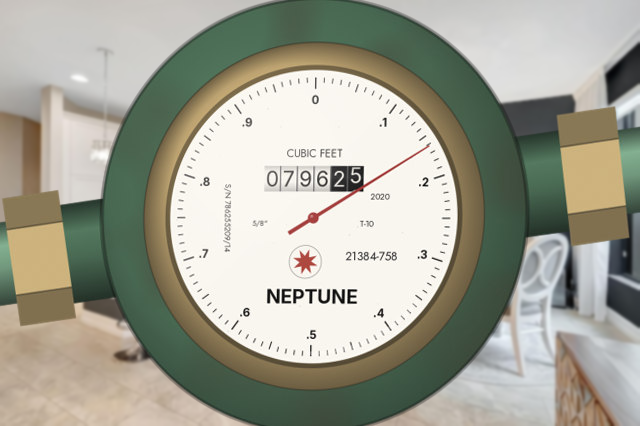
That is 79625.16 ft³
